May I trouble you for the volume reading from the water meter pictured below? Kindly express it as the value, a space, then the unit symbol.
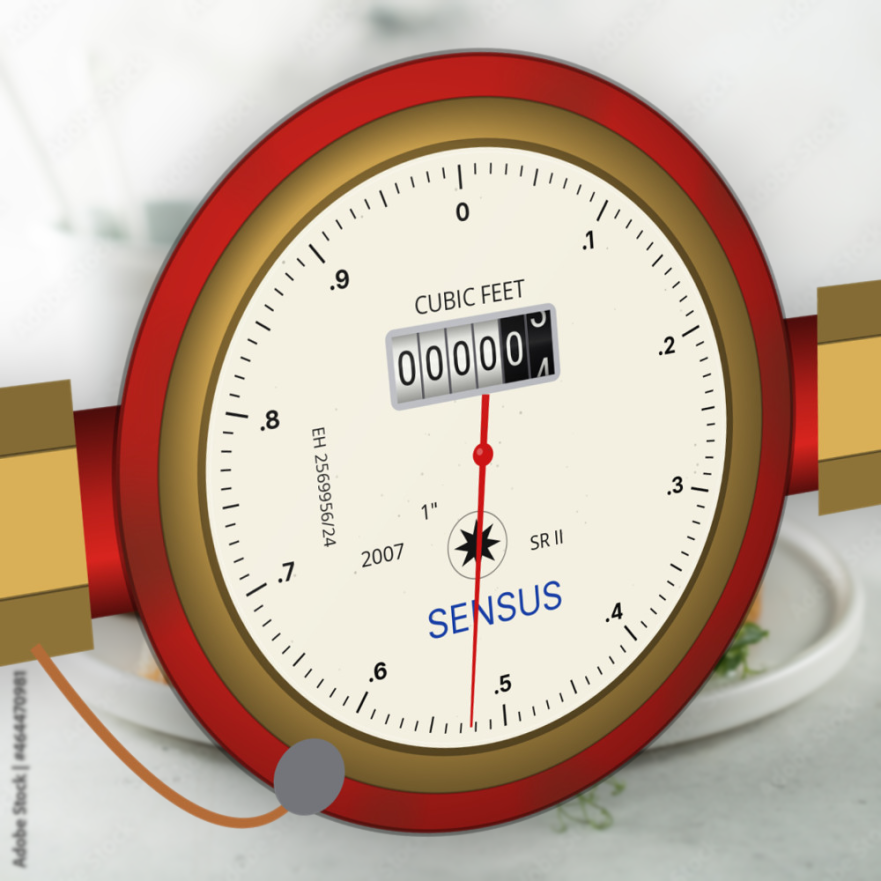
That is 3.52 ft³
